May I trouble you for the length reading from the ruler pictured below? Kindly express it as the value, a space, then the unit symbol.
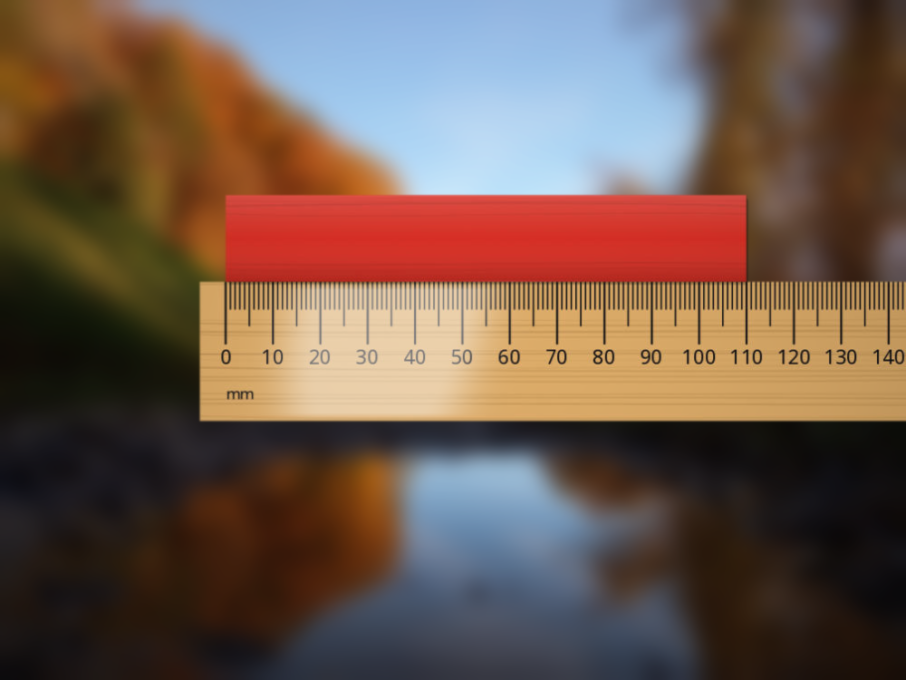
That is 110 mm
